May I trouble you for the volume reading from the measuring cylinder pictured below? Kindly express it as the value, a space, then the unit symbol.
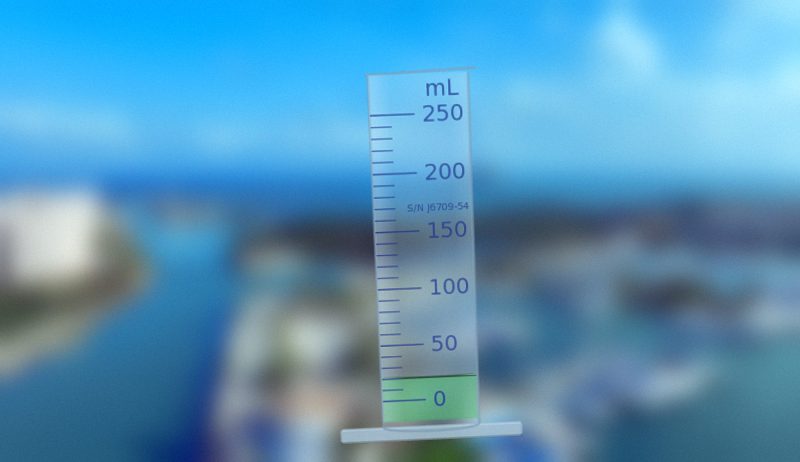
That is 20 mL
